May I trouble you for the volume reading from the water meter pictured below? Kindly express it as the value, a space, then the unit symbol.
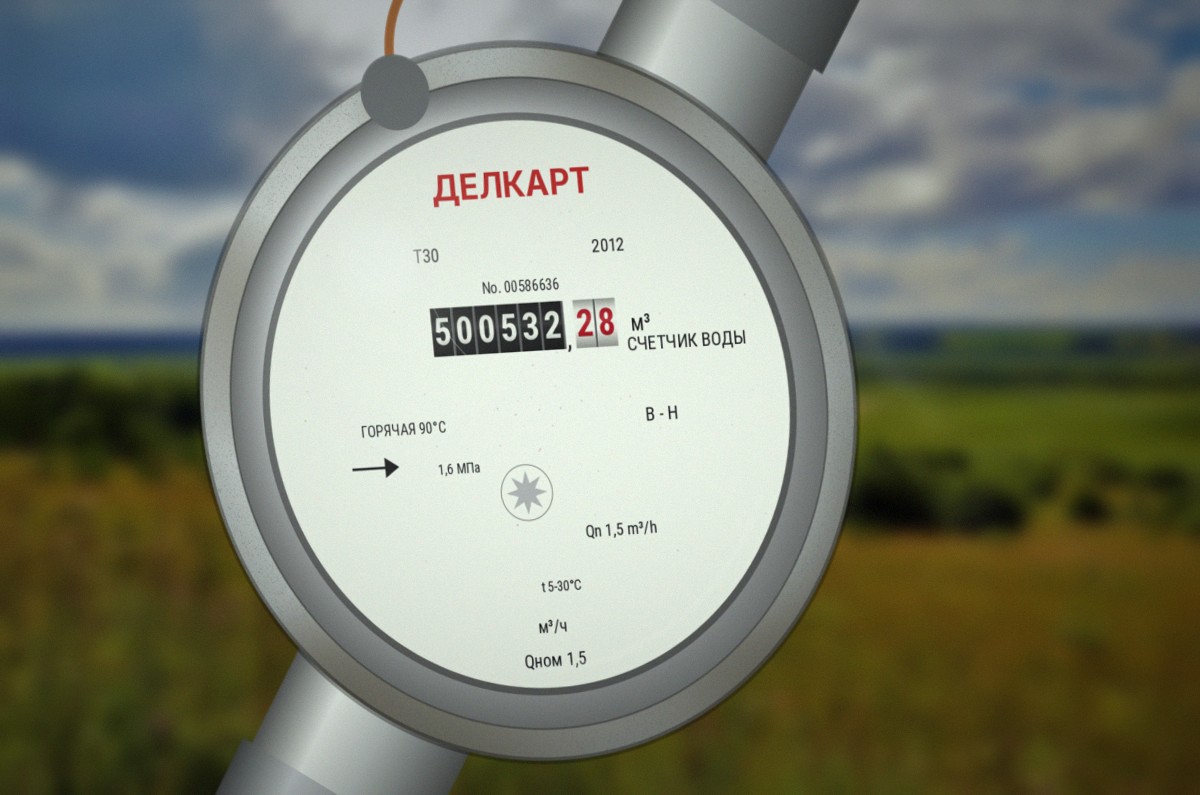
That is 500532.28 m³
